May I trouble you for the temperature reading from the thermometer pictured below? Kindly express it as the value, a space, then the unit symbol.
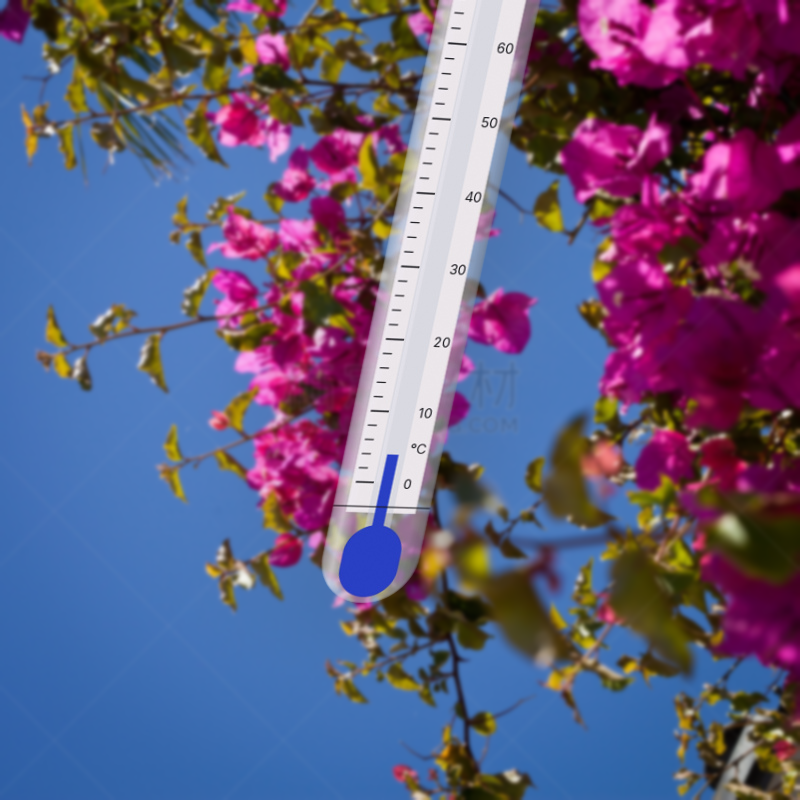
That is 4 °C
